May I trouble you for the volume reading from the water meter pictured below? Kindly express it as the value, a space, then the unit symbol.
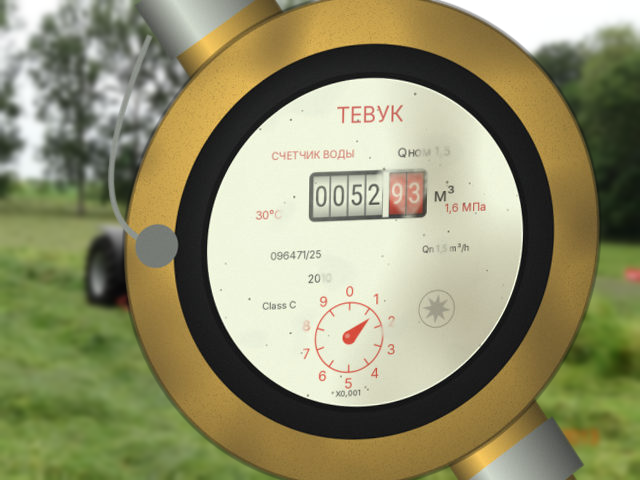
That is 52.931 m³
